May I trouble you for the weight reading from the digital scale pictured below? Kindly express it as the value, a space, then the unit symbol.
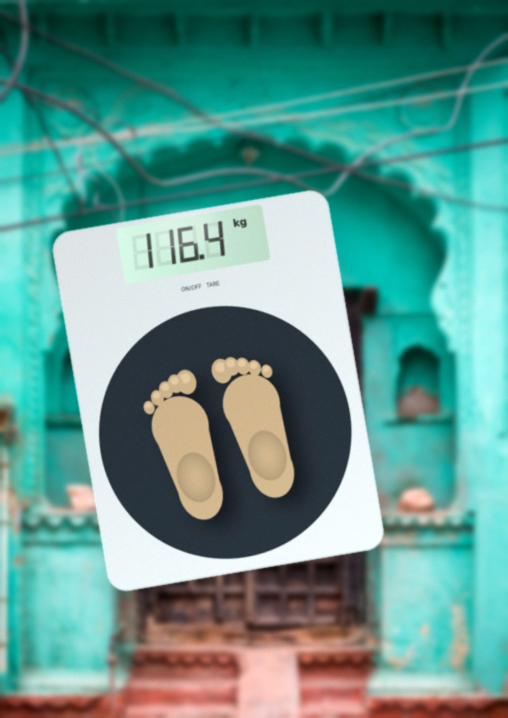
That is 116.4 kg
